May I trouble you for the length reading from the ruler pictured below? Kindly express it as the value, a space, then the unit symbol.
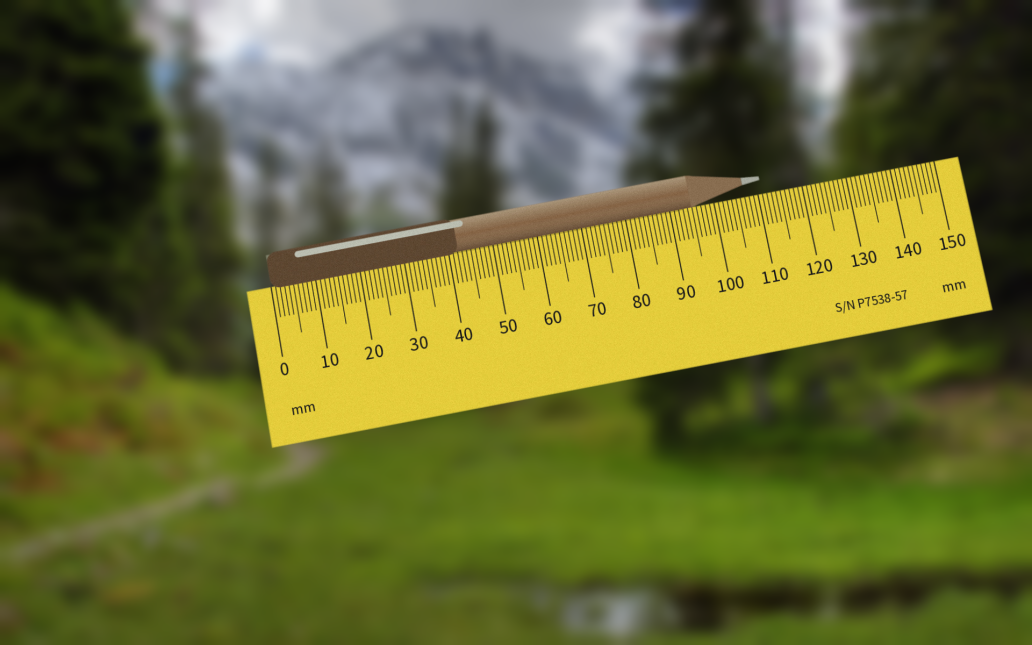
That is 111 mm
